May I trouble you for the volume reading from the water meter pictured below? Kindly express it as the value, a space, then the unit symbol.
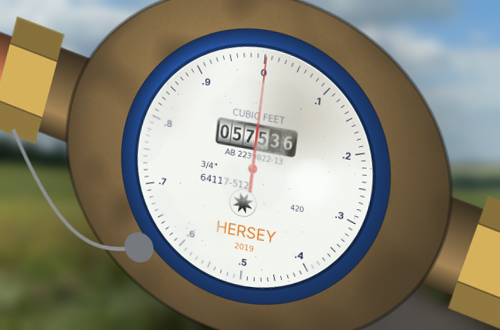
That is 57536.00 ft³
